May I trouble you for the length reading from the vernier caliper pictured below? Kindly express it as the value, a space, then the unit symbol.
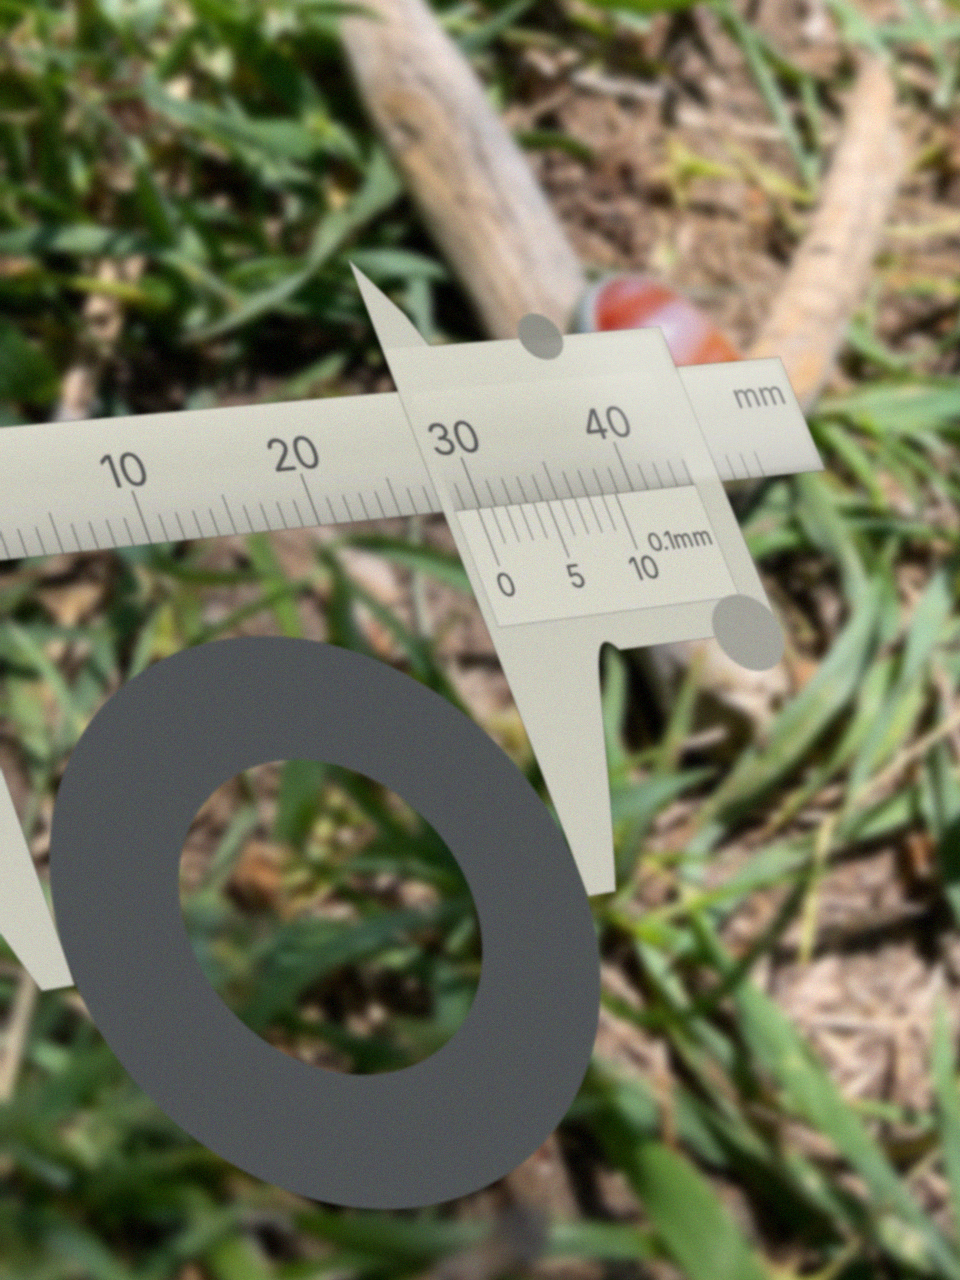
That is 29.8 mm
